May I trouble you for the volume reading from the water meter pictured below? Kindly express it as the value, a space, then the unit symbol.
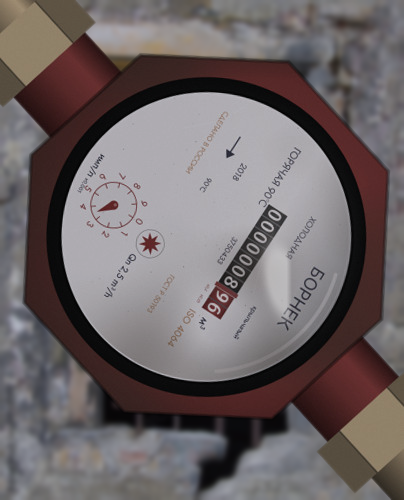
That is 8.963 m³
